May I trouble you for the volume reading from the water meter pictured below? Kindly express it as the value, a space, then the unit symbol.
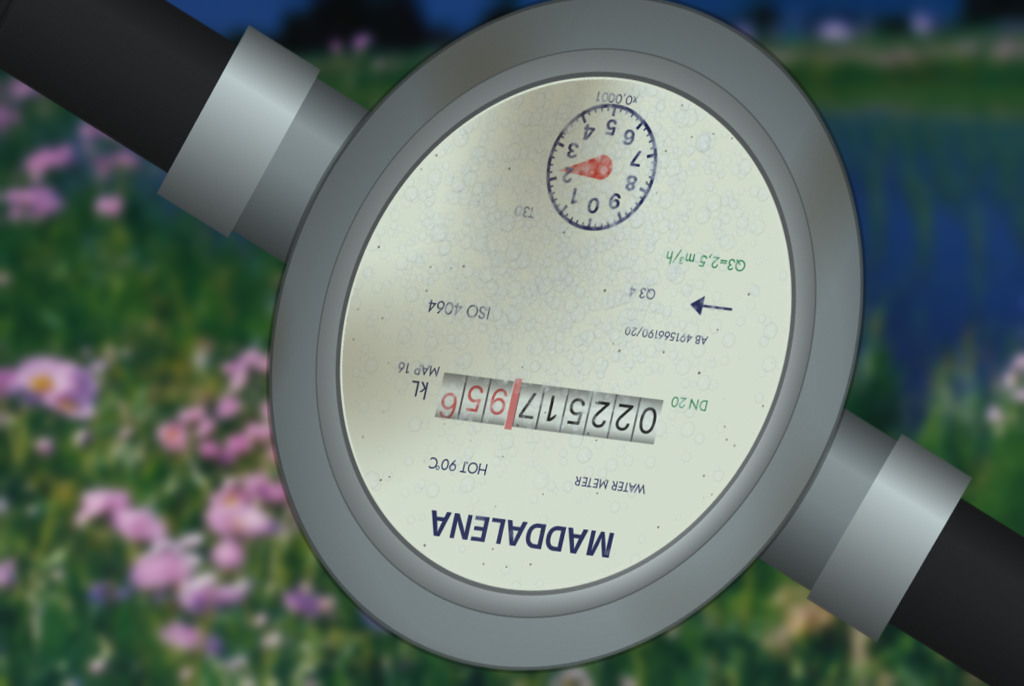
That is 22517.9562 kL
